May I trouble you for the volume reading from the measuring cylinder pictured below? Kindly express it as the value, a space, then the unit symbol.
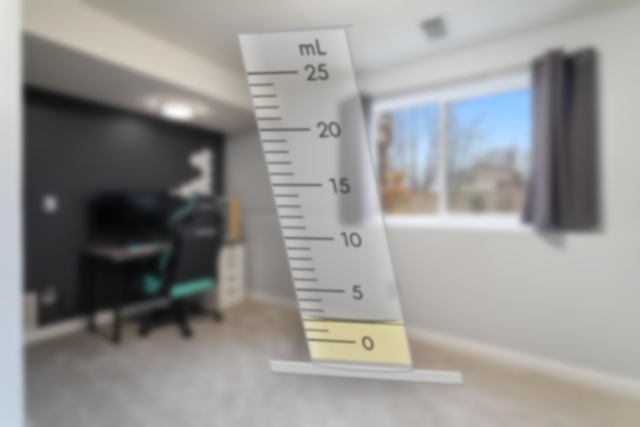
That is 2 mL
